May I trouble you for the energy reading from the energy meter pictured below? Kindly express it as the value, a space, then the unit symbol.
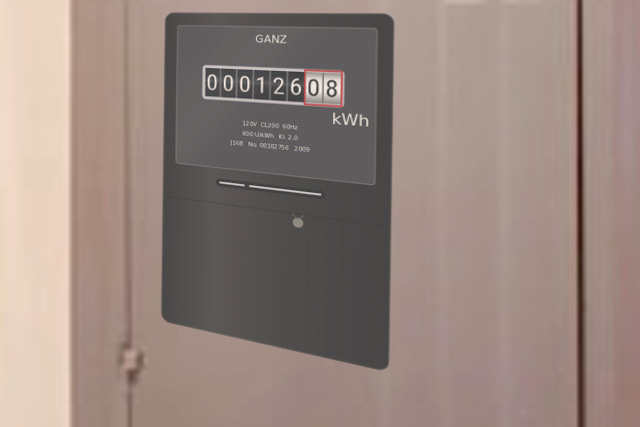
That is 126.08 kWh
